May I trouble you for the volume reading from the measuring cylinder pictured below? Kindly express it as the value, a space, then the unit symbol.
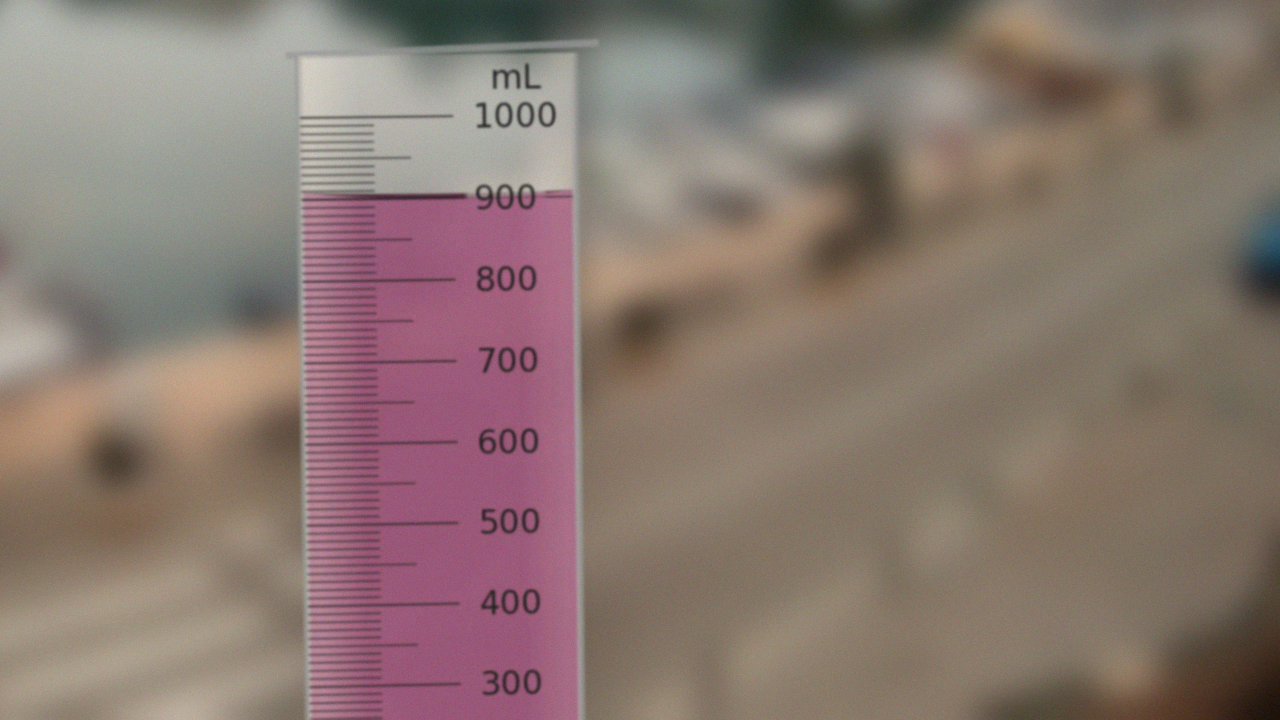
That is 900 mL
